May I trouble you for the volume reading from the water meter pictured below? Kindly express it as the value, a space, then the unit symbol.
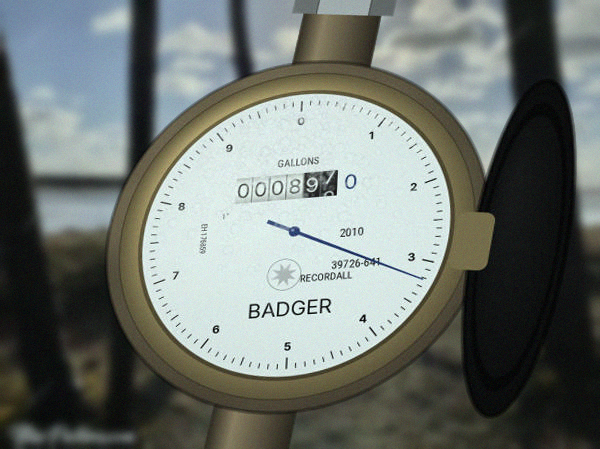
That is 8973.2 gal
